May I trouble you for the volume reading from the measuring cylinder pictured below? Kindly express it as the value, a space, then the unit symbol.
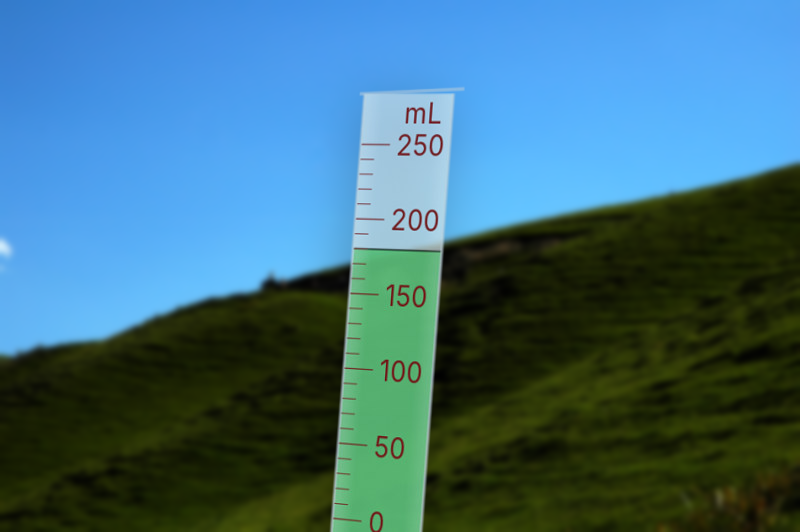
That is 180 mL
